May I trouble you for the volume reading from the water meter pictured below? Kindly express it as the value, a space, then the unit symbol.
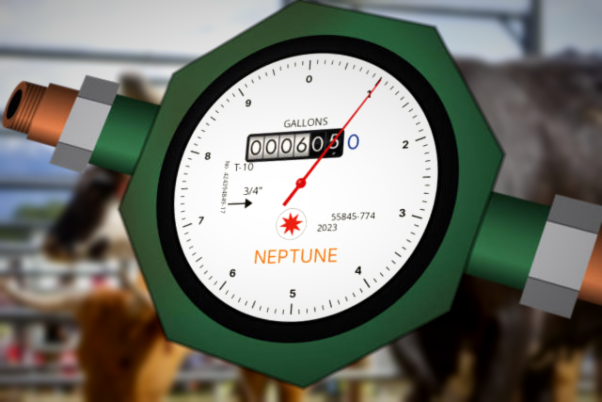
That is 6051.0 gal
